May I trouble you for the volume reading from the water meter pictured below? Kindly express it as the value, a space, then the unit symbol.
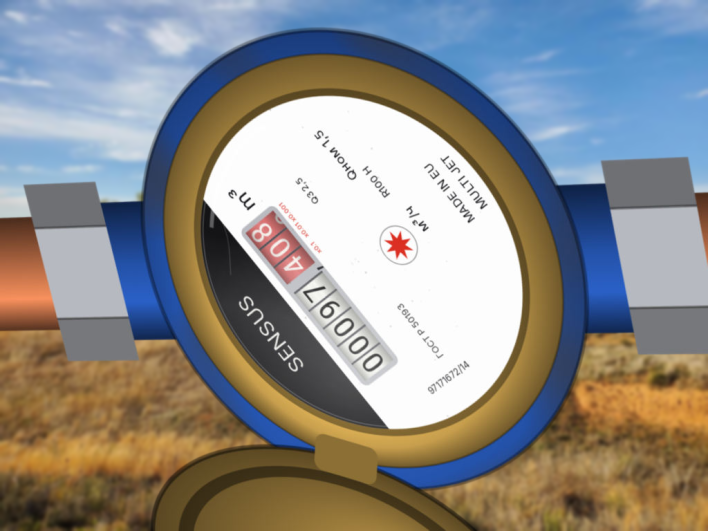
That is 97.408 m³
